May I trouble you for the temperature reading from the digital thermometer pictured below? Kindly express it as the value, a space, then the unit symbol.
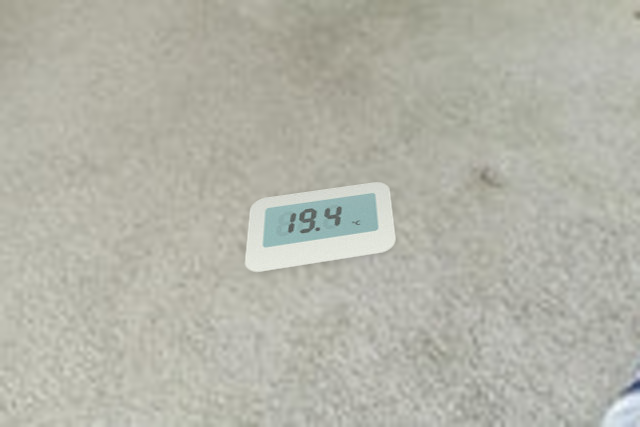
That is 19.4 °C
